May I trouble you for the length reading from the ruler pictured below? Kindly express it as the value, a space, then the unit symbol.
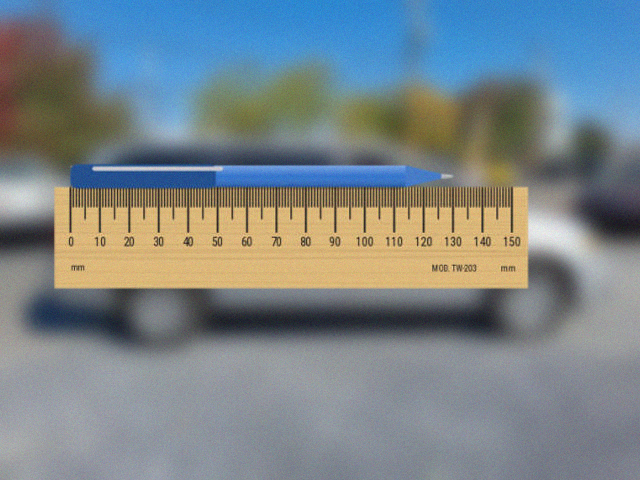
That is 130 mm
